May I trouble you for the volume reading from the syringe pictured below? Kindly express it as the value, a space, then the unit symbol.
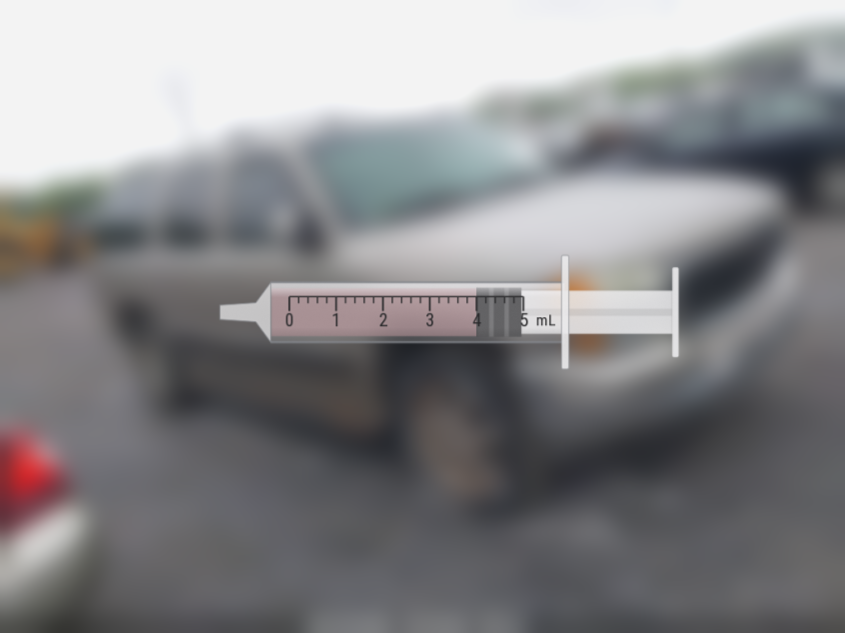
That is 4 mL
